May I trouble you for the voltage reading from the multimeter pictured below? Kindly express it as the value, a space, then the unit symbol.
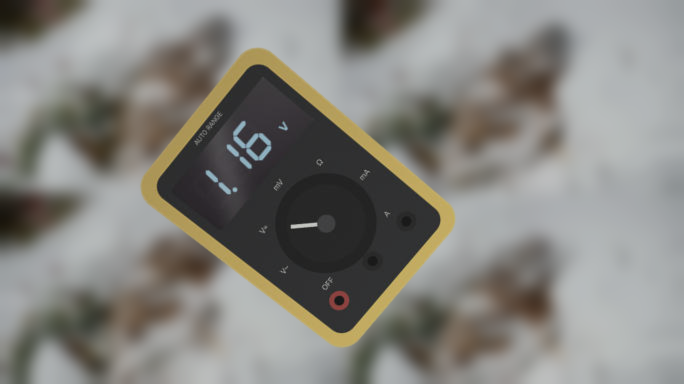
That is 1.16 V
